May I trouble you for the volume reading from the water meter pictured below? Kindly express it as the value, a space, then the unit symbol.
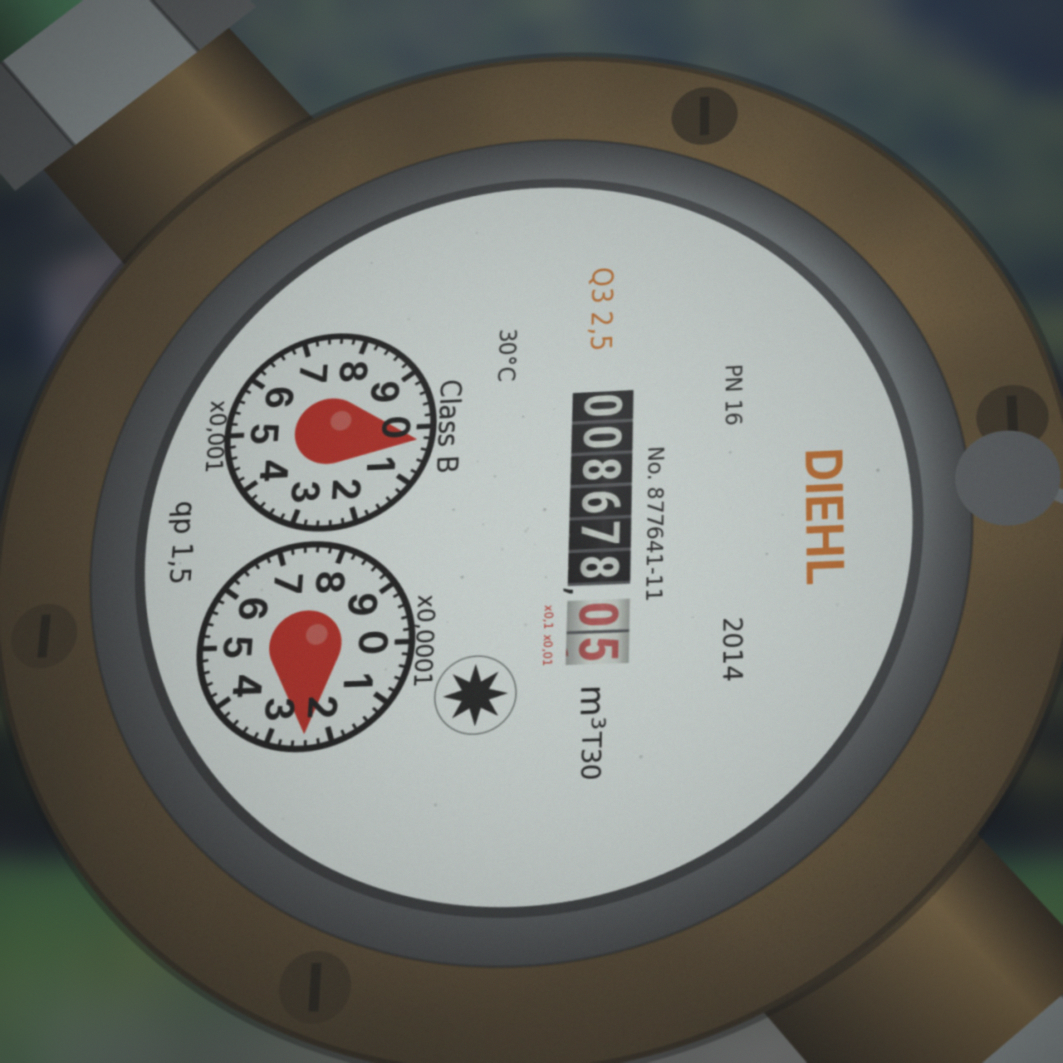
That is 8678.0502 m³
